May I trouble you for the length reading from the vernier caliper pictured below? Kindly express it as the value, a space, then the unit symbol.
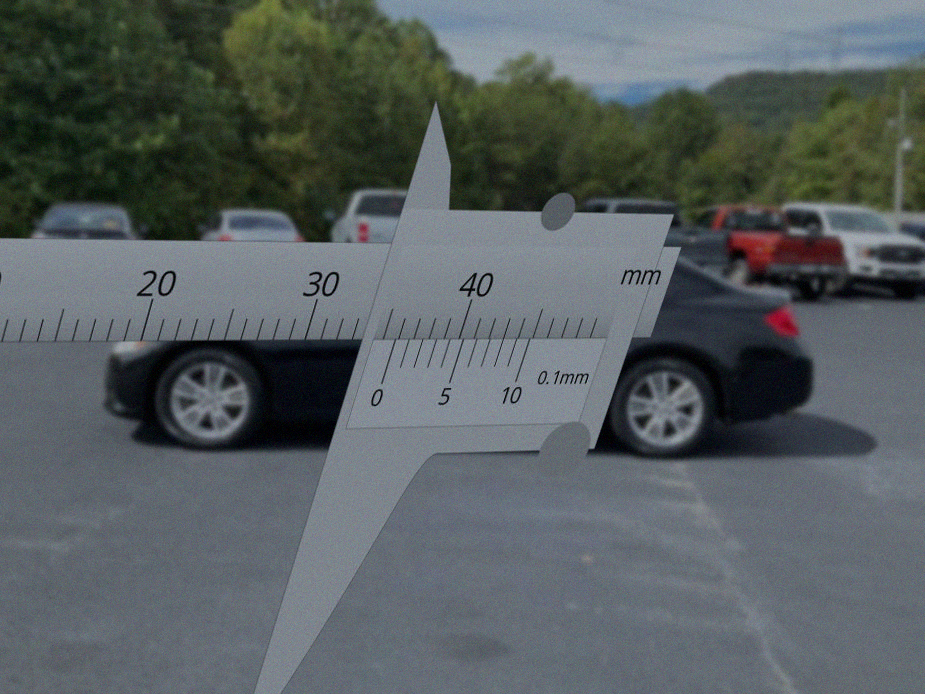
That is 35.8 mm
